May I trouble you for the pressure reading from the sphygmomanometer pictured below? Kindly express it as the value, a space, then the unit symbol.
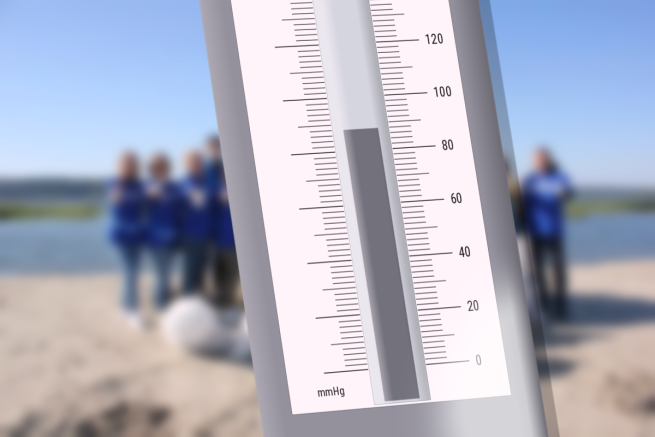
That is 88 mmHg
